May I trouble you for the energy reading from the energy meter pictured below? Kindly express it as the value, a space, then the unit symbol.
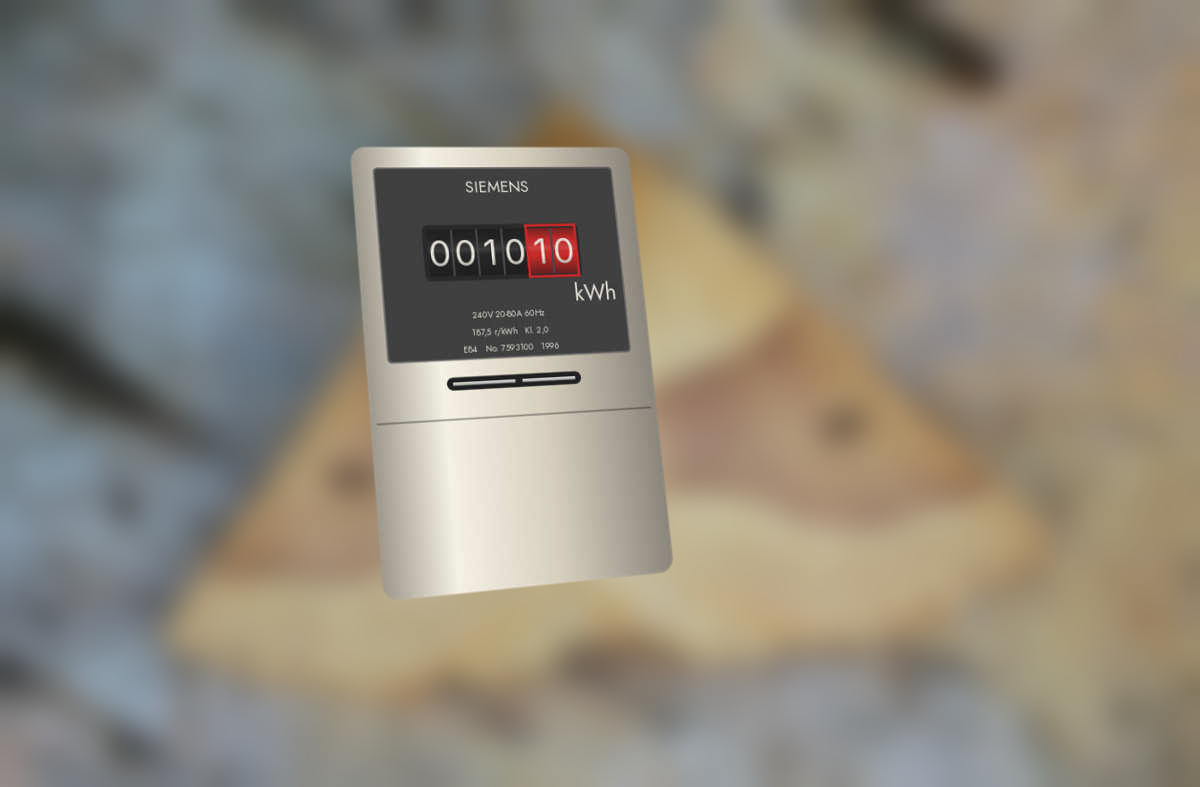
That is 10.10 kWh
